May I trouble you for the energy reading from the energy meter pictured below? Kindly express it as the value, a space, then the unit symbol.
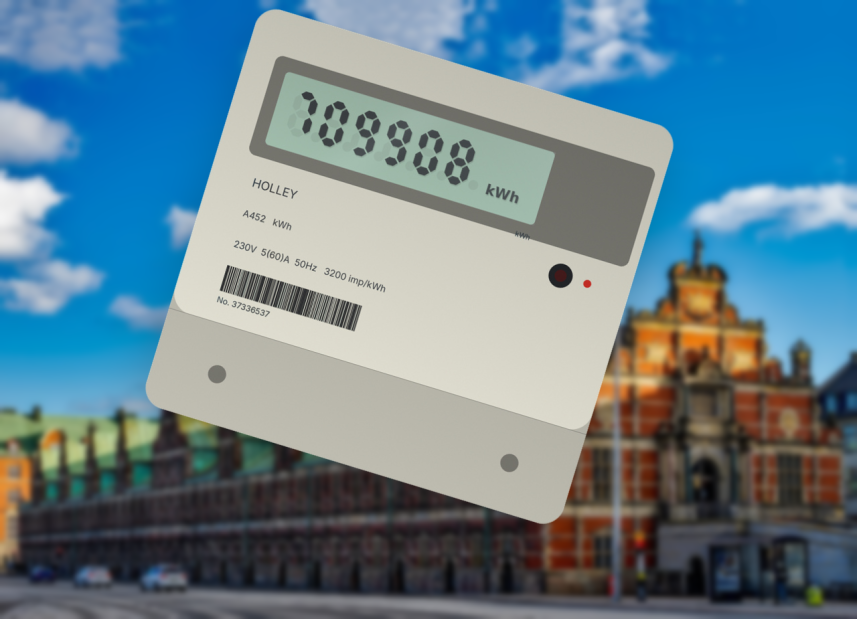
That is 709908 kWh
